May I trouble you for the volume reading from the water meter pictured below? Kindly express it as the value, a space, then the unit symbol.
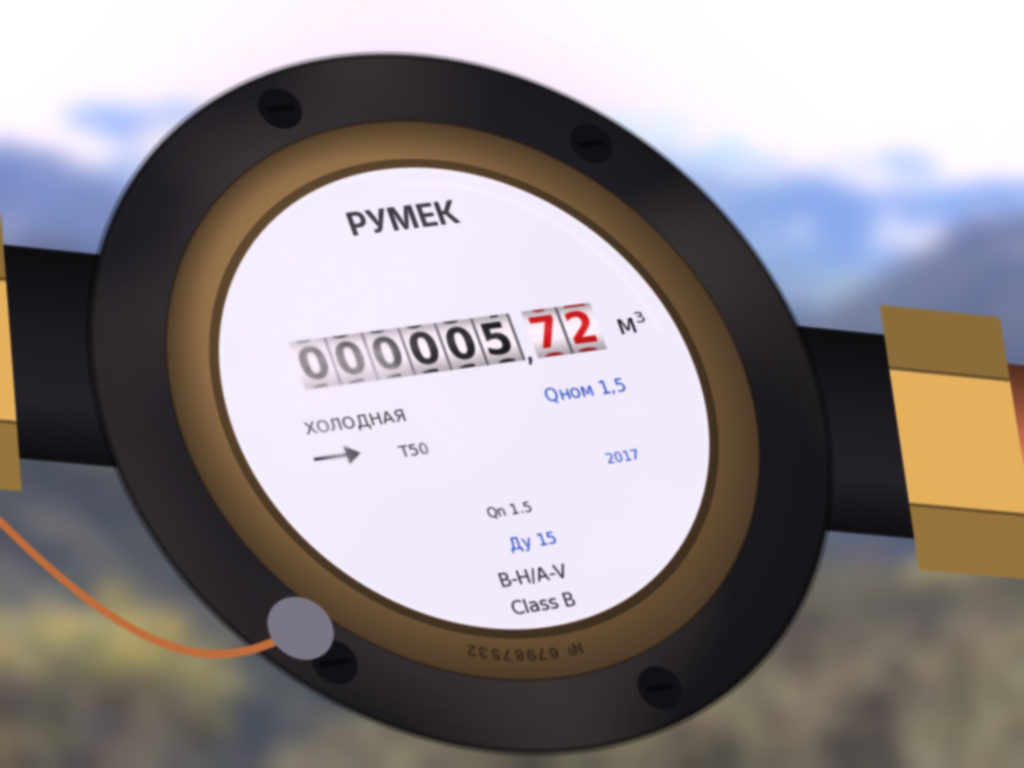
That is 5.72 m³
